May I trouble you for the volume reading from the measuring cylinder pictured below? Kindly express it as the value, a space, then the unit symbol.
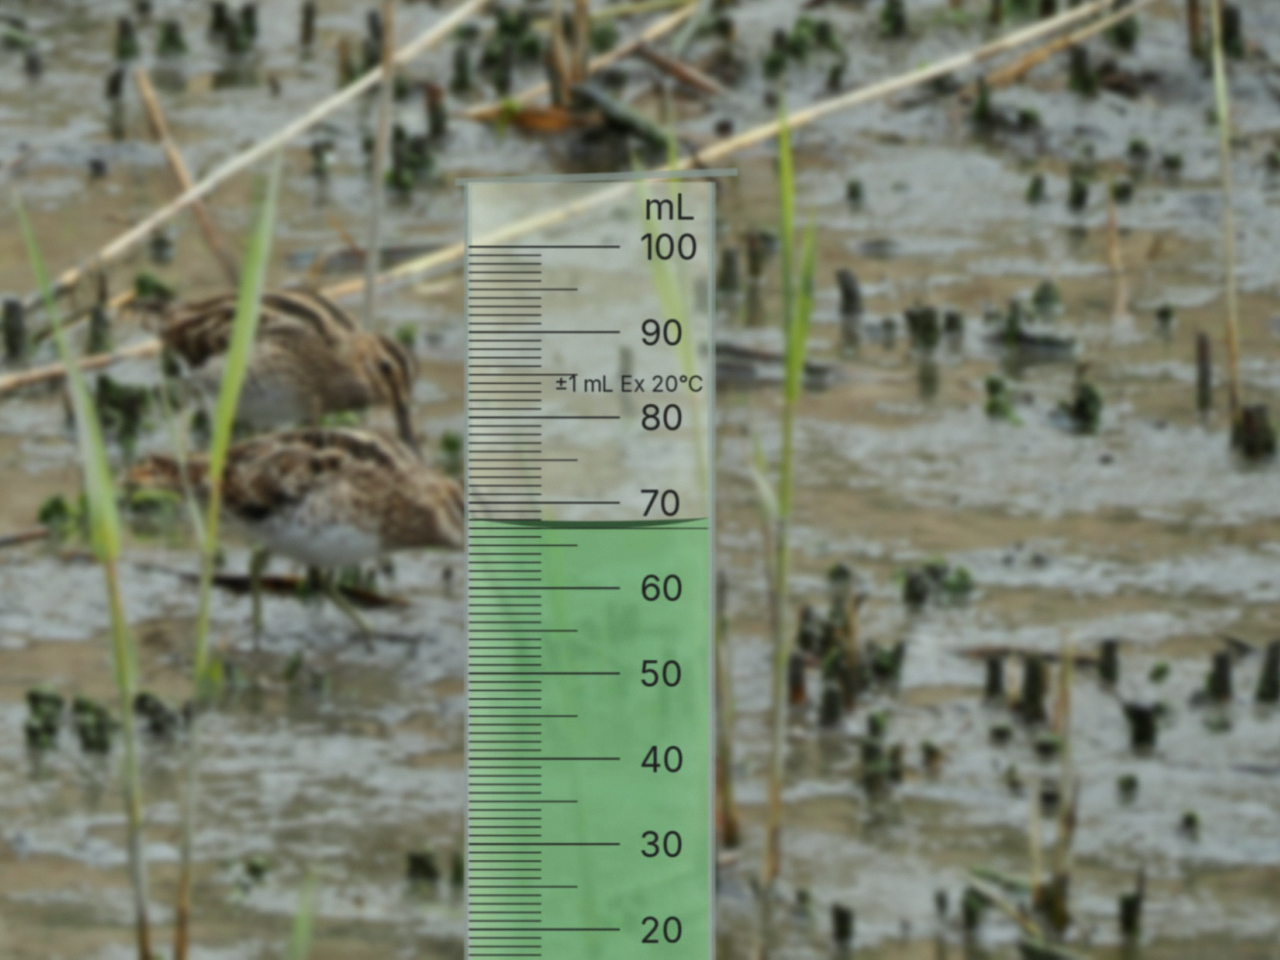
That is 67 mL
